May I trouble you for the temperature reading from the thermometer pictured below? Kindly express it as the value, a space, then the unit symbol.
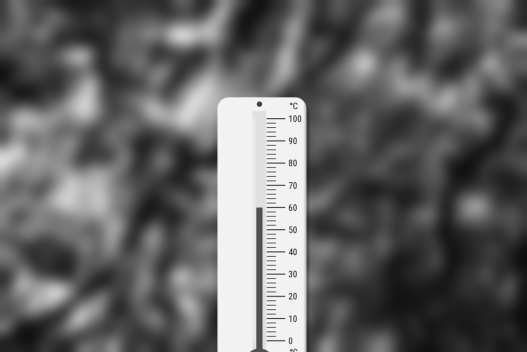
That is 60 °C
